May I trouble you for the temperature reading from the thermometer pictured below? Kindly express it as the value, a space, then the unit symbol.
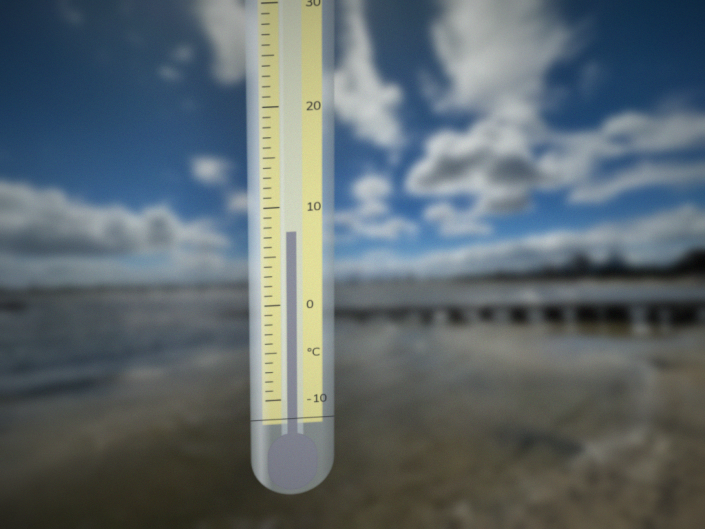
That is 7.5 °C
